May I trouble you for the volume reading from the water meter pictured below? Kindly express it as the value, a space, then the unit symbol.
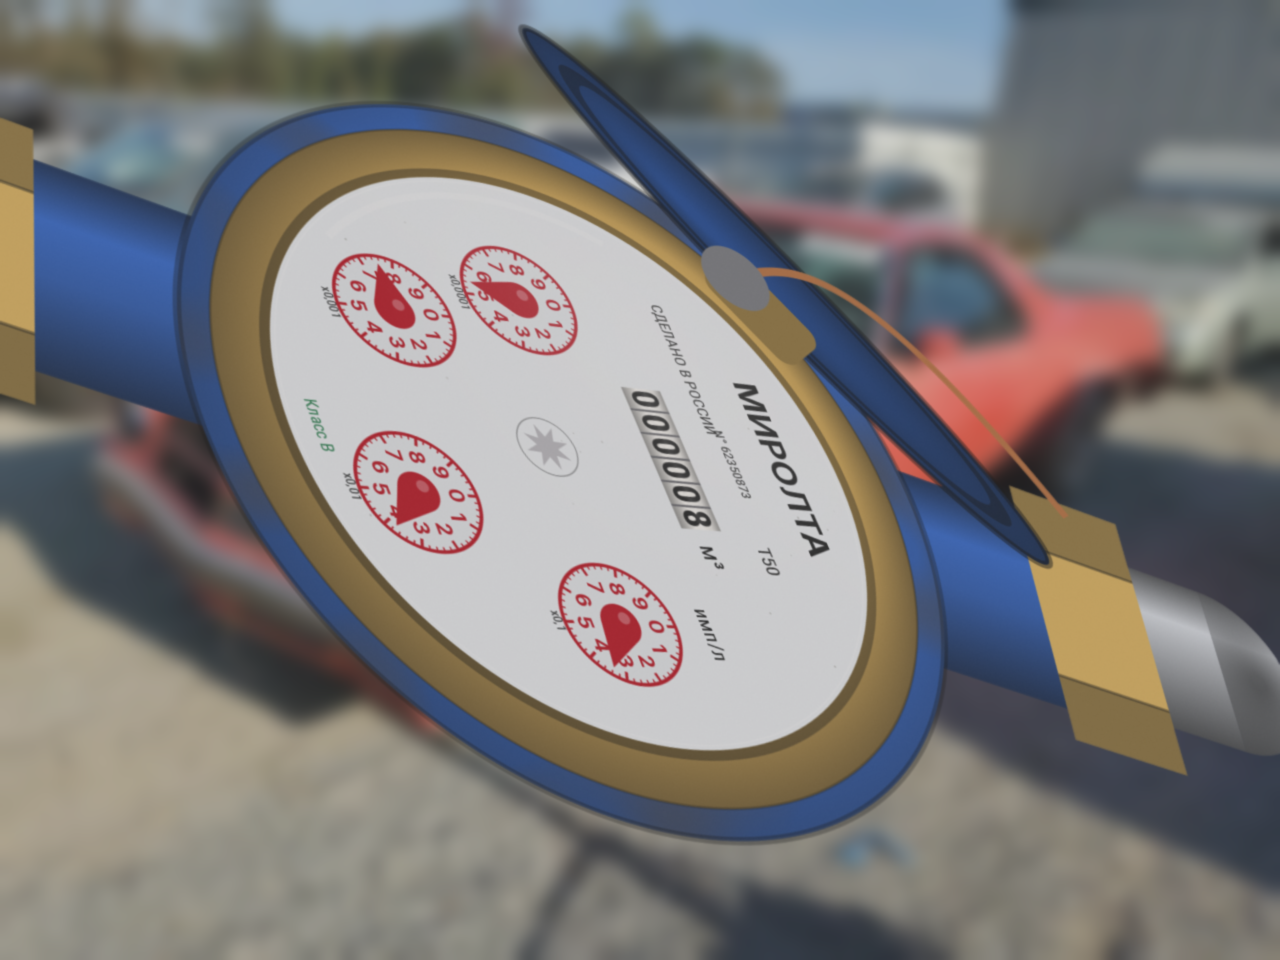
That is 8.3375 m³
